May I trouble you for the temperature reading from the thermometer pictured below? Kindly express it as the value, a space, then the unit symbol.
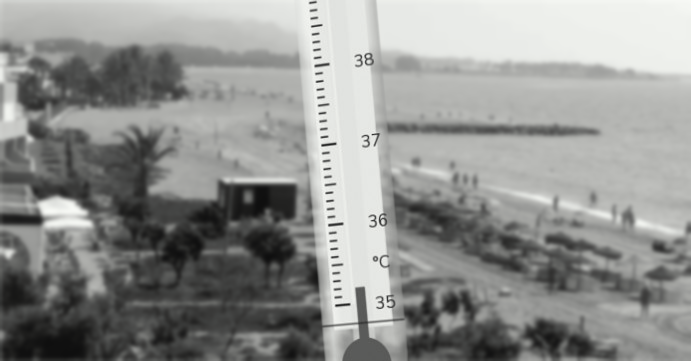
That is 35.2 °C
